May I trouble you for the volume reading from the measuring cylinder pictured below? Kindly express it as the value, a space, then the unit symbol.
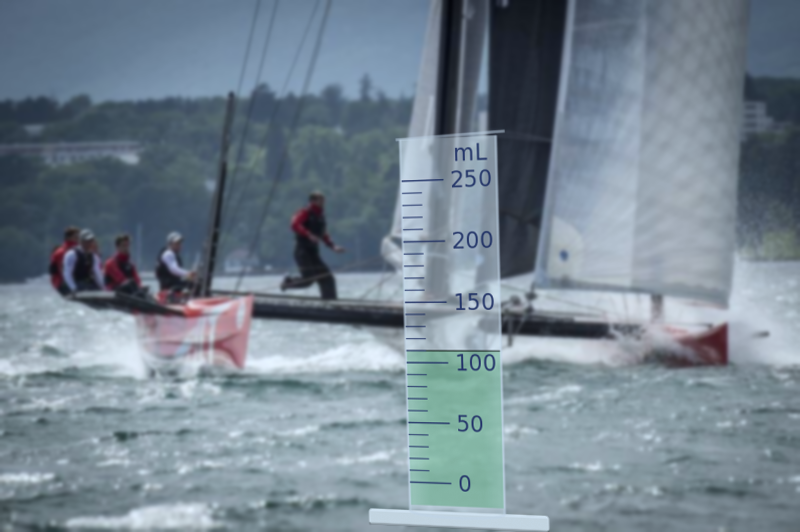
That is 110 mL
